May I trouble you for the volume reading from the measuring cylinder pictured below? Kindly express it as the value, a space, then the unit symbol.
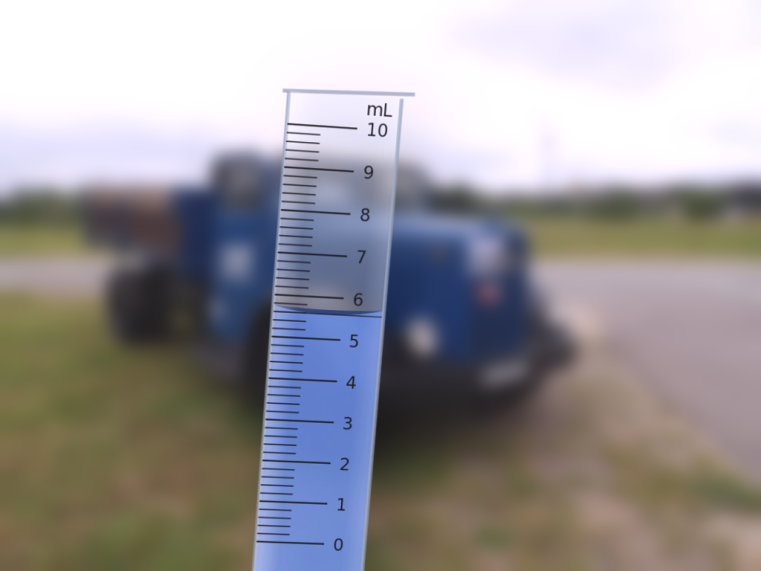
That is 5.6 mL
